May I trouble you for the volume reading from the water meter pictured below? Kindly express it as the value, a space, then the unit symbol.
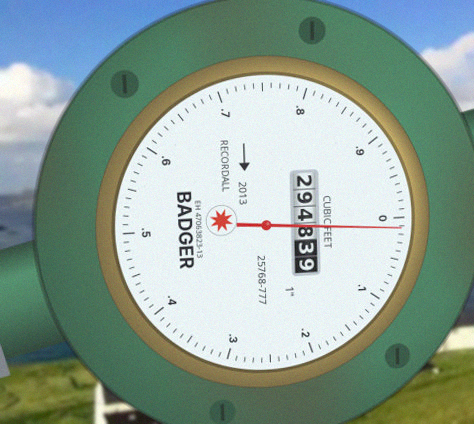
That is 294839.01 ft³
